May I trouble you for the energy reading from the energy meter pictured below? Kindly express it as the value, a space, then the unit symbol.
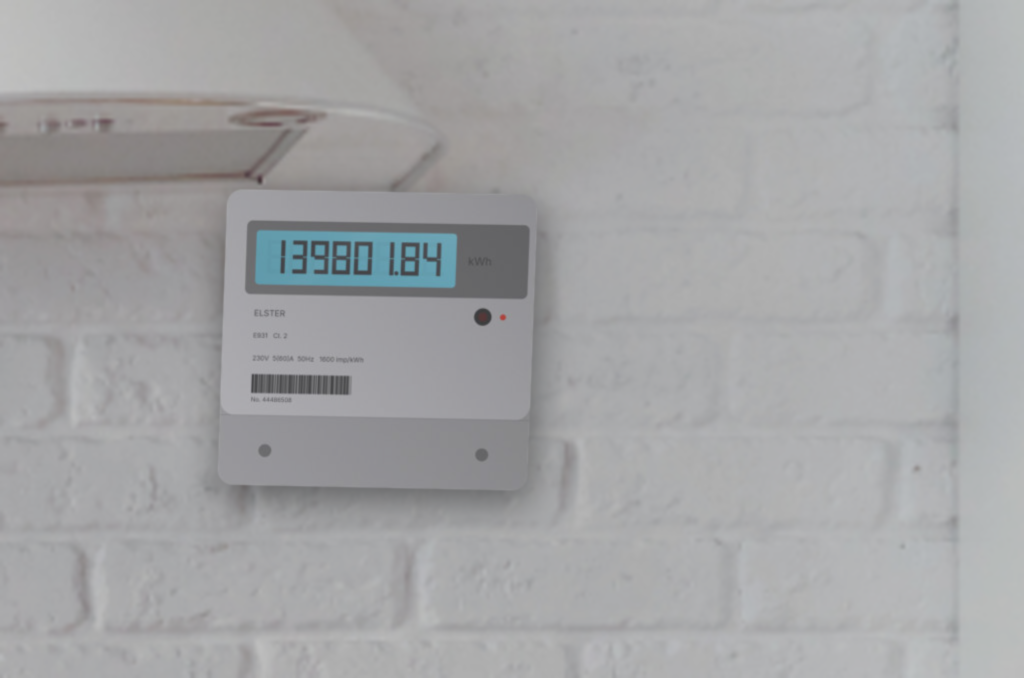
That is 139801.84 kWh
